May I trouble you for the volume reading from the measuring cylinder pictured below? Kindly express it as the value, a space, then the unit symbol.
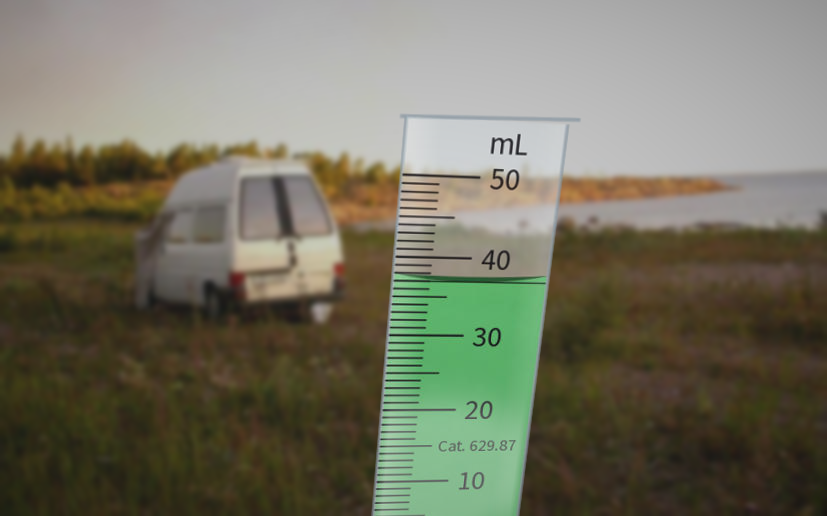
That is 37 mL
